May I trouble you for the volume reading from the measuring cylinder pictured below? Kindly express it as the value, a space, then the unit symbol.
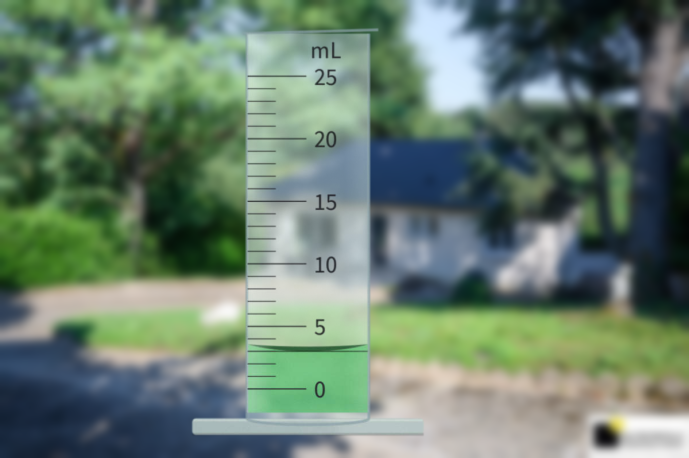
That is 3 mL
